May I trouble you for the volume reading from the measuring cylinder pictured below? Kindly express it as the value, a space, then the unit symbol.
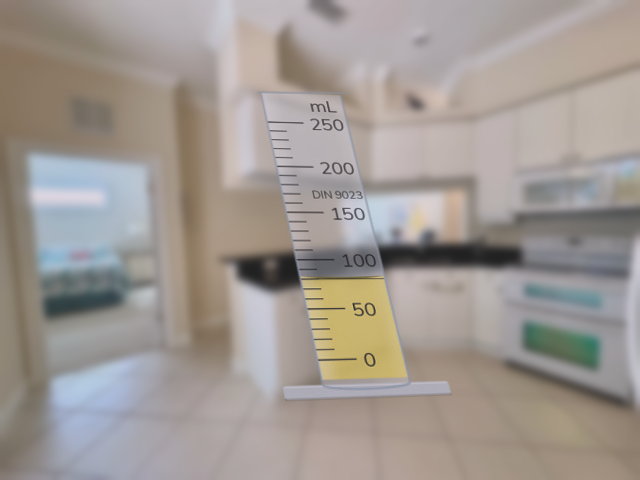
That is 80 mL
